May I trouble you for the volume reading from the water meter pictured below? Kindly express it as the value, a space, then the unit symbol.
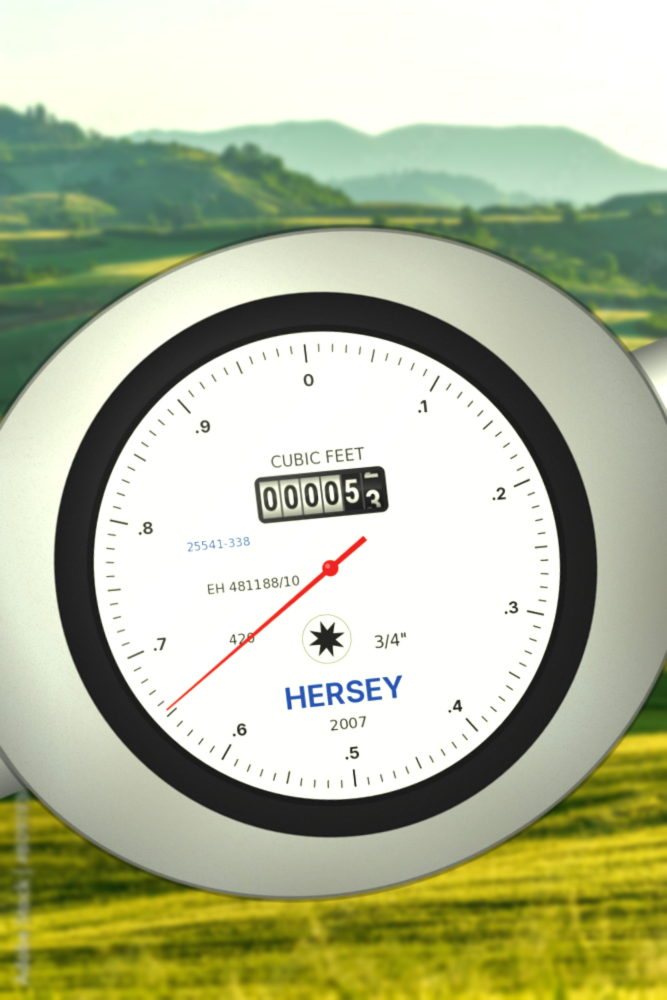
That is 52.65 ft³
